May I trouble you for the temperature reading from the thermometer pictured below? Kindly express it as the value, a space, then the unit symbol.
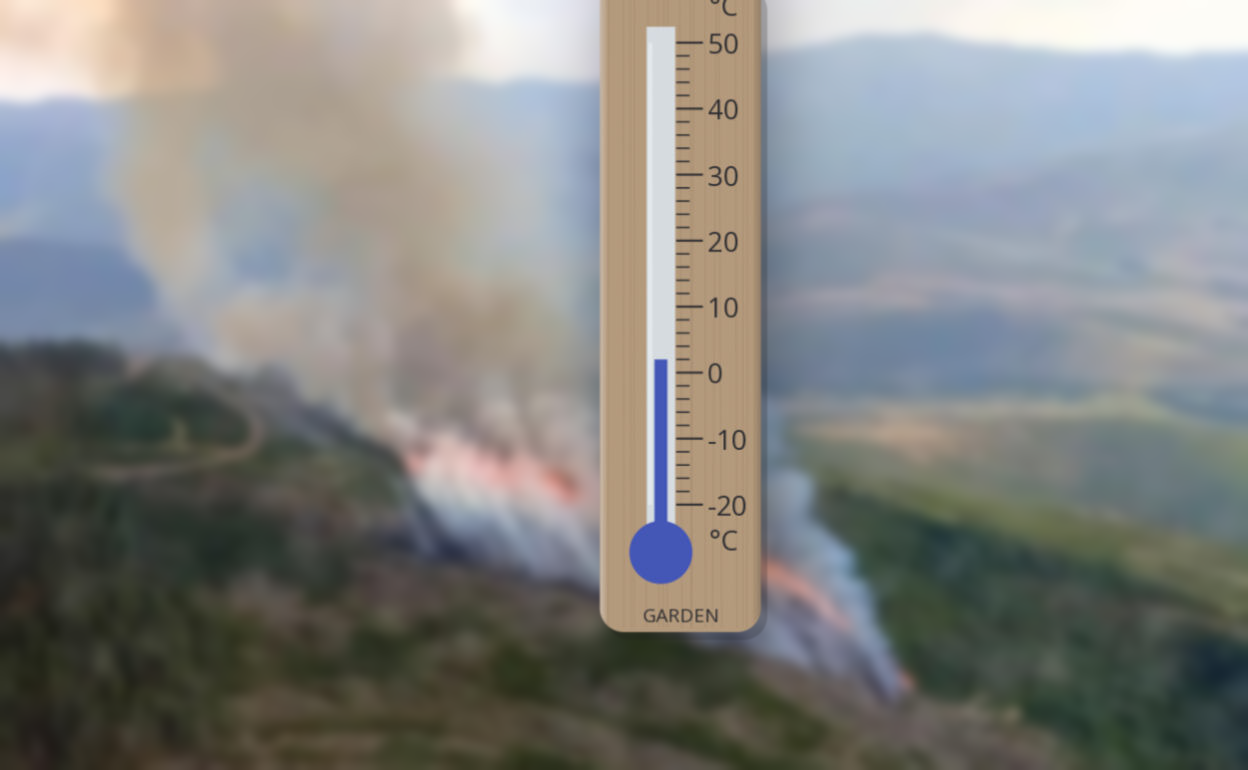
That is 2 °C
